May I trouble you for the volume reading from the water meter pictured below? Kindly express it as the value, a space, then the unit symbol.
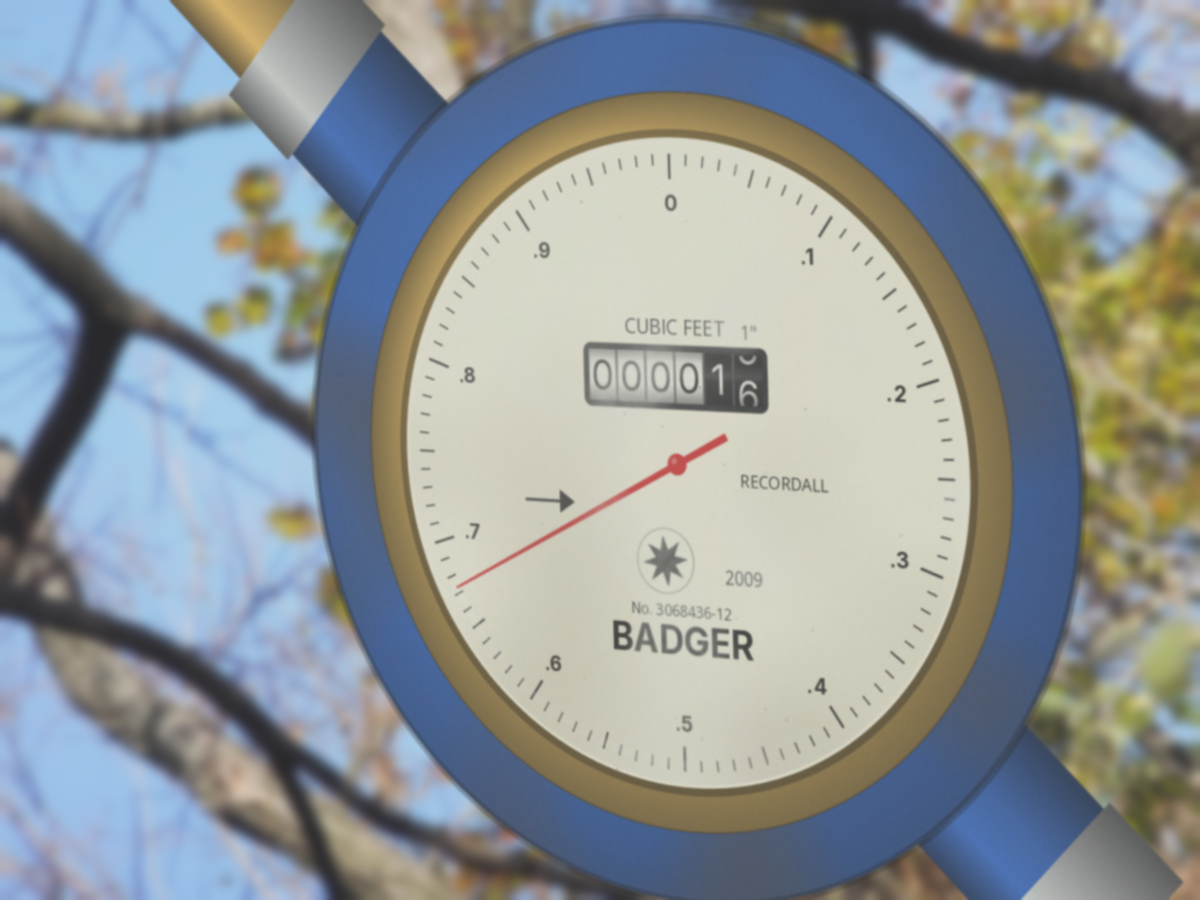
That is 15.67 ft³
